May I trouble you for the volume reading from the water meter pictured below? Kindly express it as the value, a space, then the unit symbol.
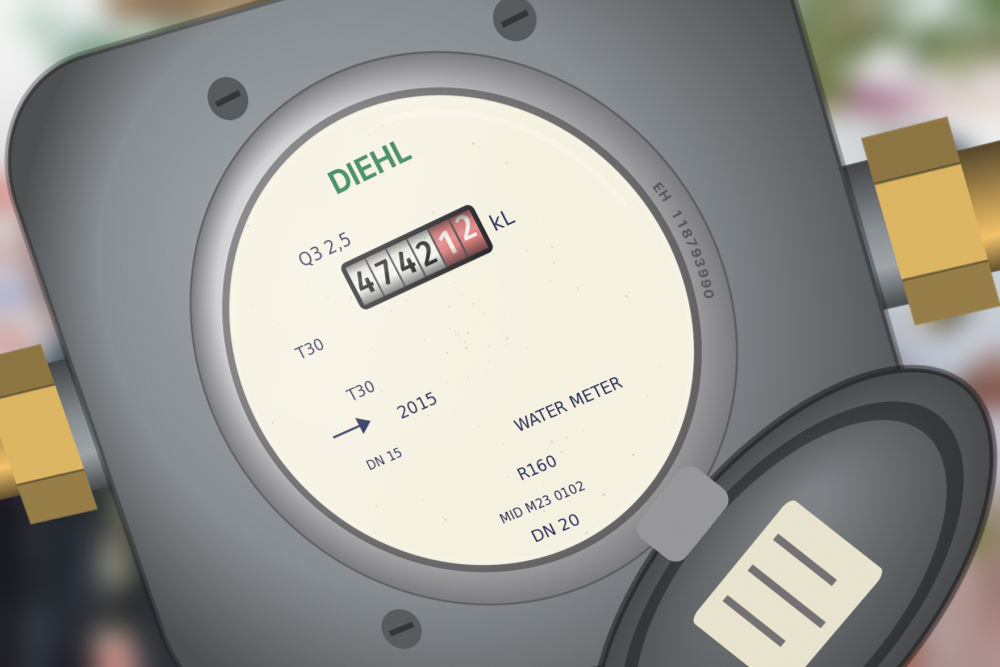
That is 4742.12 kL
